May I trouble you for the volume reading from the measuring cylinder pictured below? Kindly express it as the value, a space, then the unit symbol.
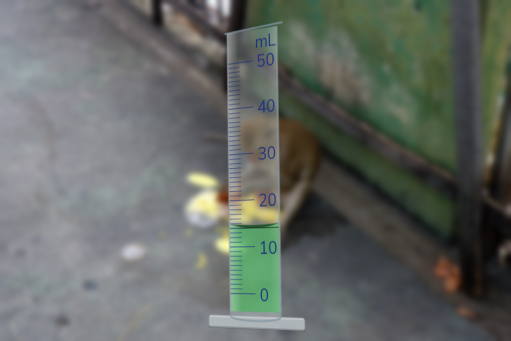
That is 14 mL
